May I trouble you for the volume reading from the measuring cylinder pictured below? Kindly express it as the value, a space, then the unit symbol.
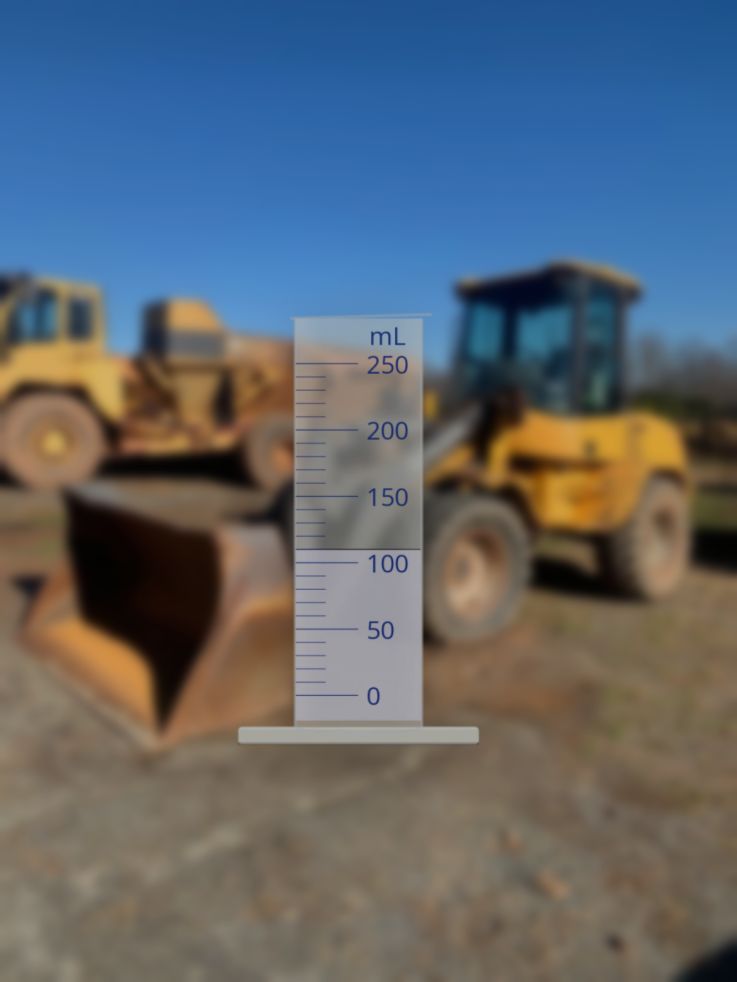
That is 110 mL
